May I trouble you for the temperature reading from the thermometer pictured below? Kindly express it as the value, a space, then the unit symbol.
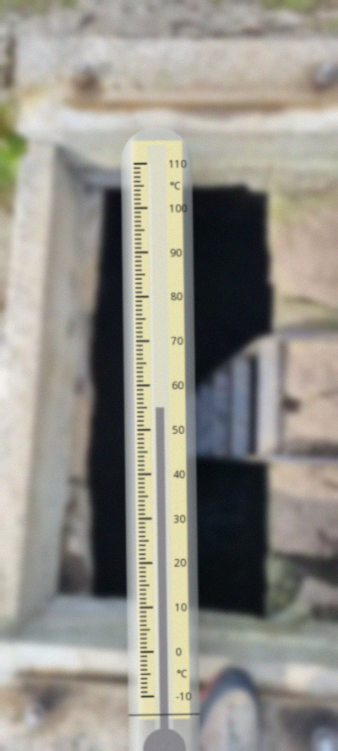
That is 55 °C
